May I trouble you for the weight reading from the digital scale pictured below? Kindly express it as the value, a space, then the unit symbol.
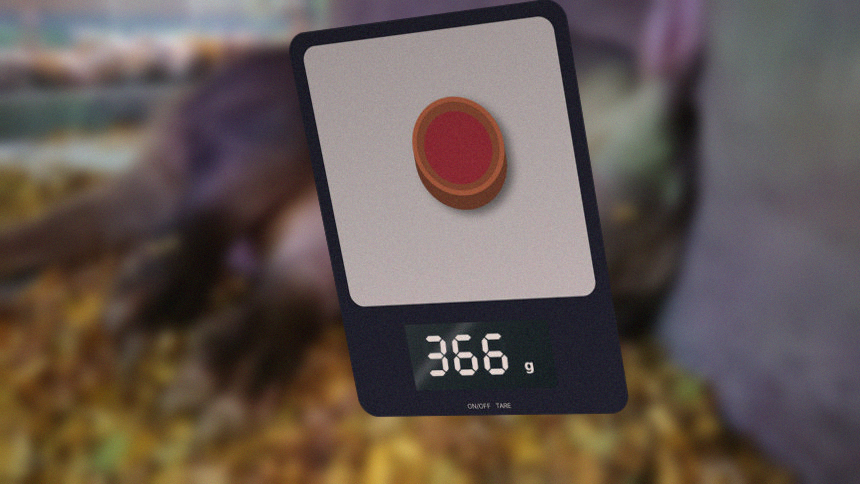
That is 366 g
